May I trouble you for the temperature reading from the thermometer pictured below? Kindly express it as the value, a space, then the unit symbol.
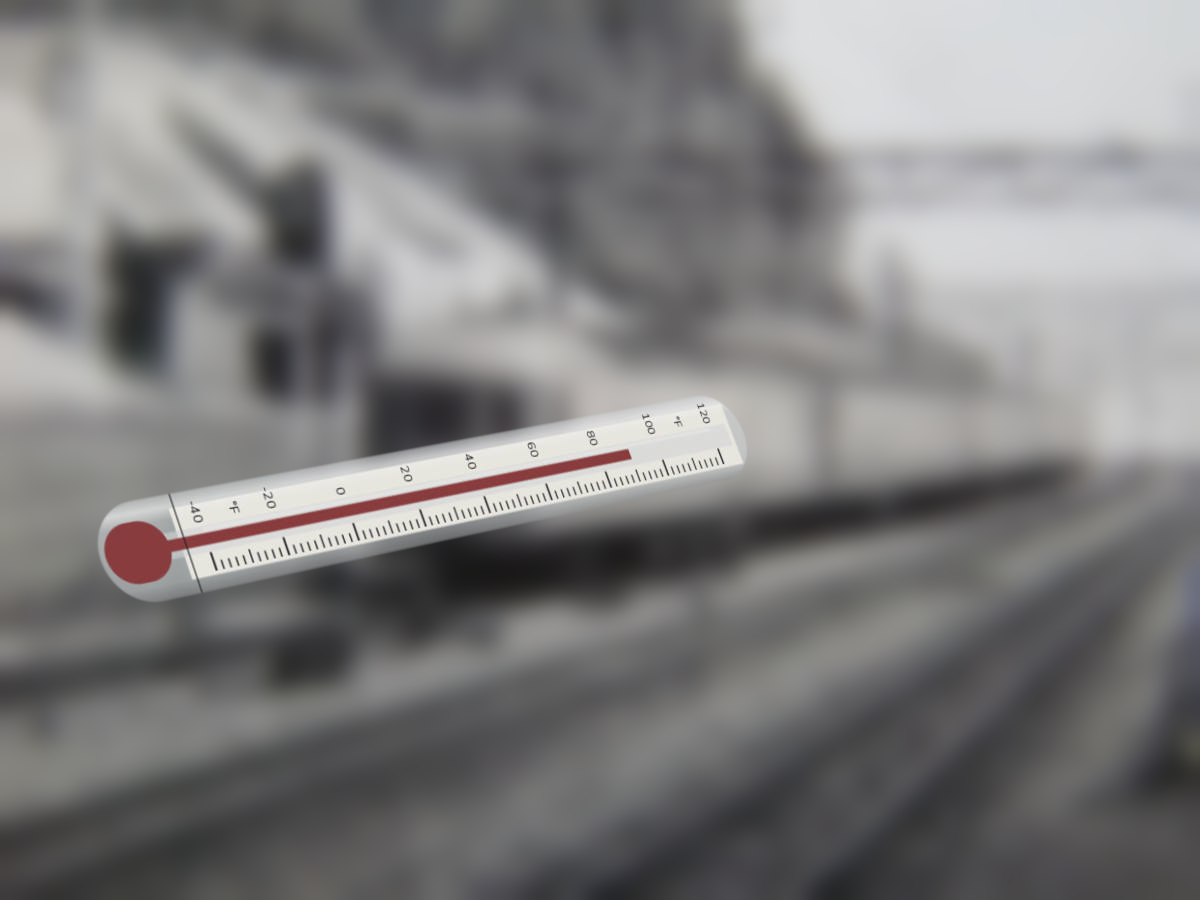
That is 90 °F
